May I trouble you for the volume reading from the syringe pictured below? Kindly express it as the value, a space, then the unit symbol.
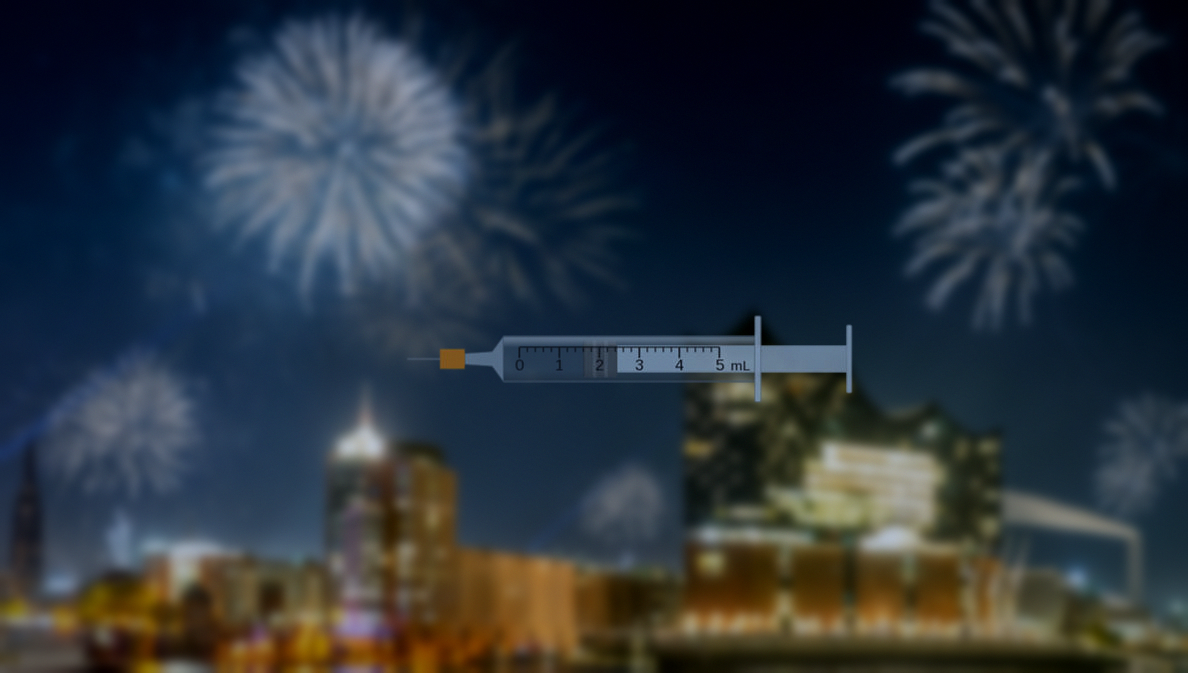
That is 1.6 mL
